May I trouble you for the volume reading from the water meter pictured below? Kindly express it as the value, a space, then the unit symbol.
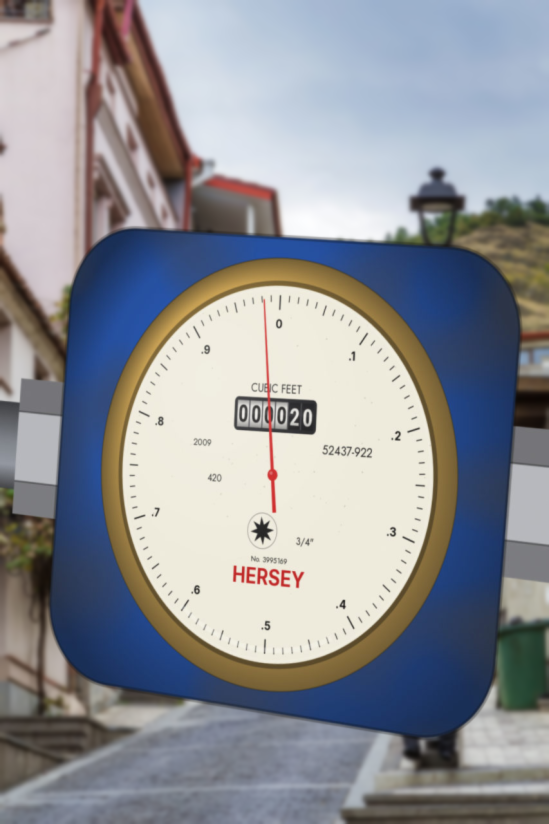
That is 19.98 ft³
